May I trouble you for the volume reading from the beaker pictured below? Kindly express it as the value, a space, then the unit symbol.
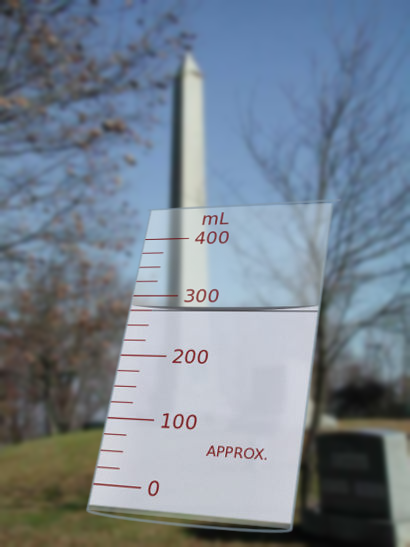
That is 275 mL
